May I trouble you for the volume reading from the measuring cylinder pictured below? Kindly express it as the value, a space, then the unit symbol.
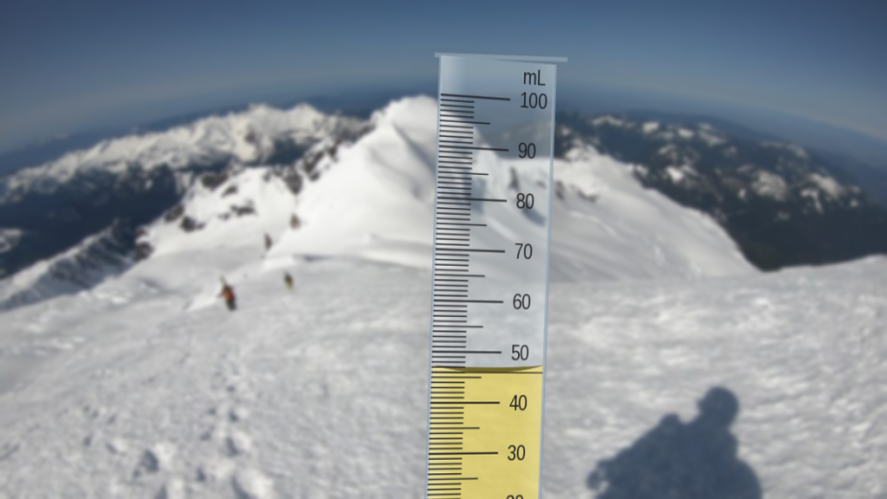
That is 46 mL
